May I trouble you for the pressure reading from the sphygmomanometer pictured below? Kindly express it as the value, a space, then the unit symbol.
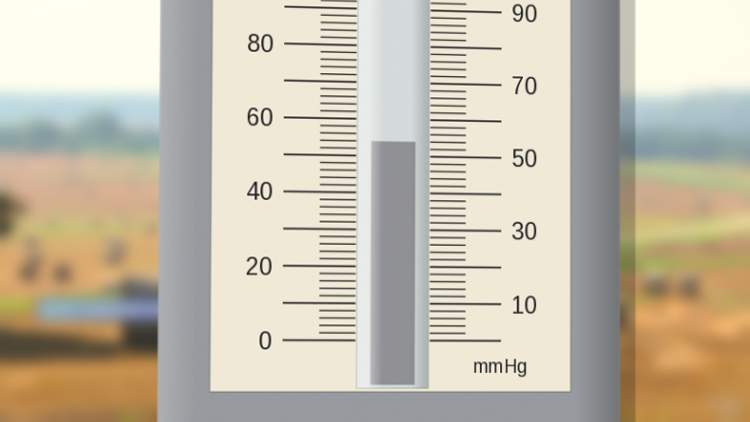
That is 54 mmHg
